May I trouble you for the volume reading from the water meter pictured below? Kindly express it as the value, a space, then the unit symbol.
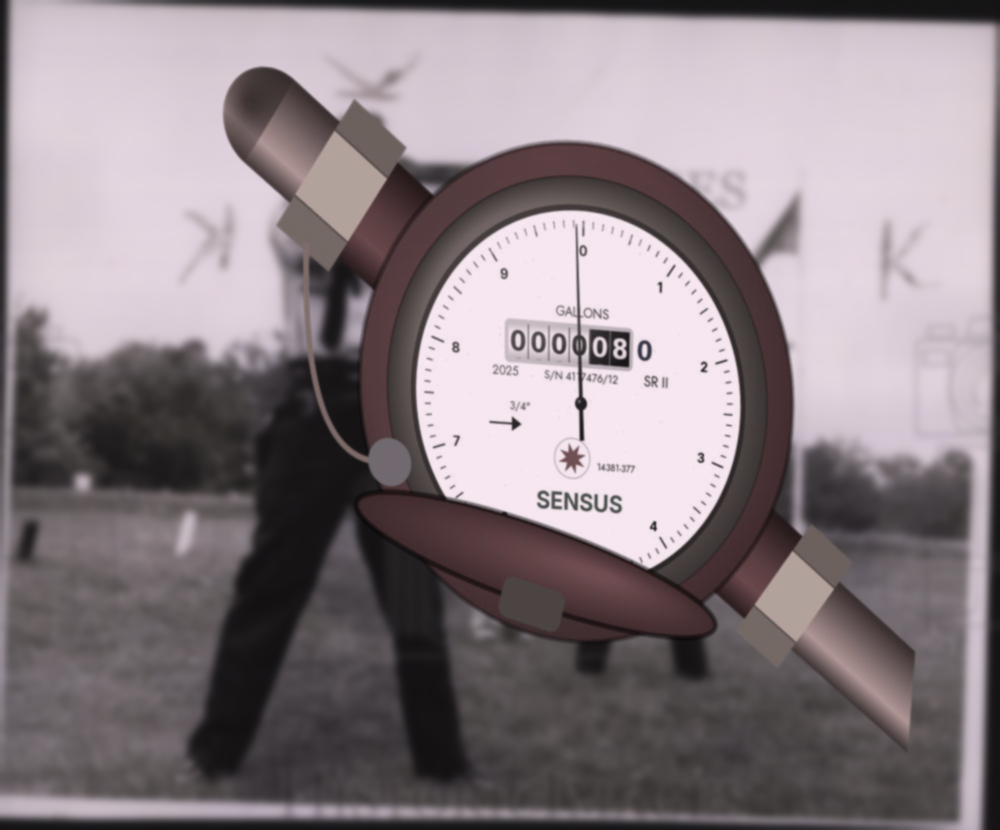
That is 79.9 gal
